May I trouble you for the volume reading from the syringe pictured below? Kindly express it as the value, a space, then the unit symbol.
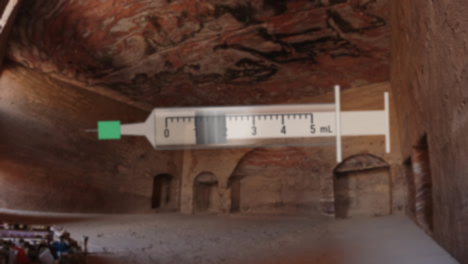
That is 1 mL
